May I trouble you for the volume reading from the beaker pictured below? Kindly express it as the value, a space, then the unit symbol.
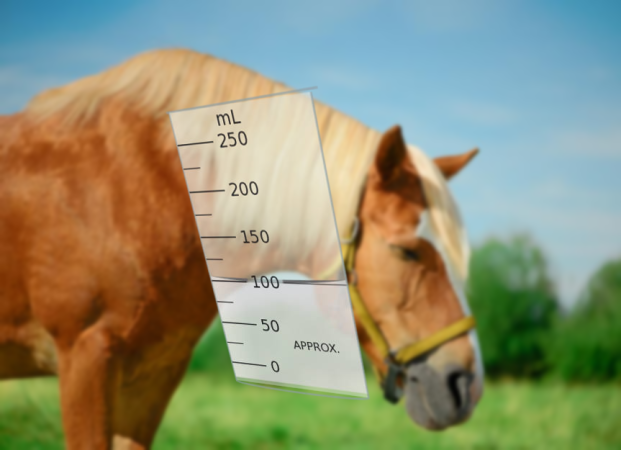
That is 100 mL
